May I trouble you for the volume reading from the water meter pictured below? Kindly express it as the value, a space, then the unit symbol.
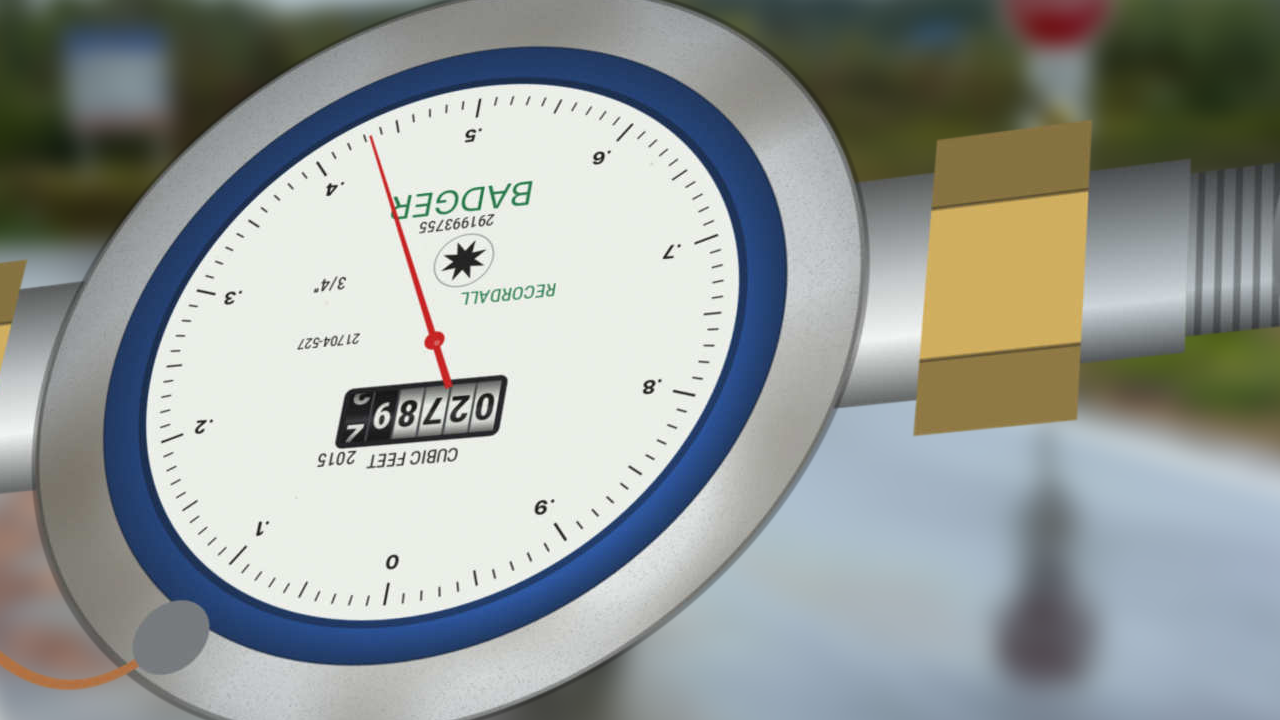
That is 27892.43 ft³
